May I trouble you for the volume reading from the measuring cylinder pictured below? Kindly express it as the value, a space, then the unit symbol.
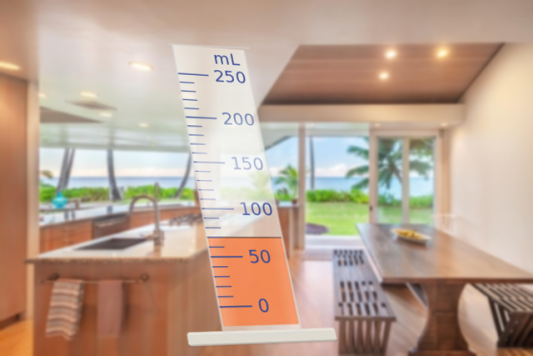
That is 70 mL
